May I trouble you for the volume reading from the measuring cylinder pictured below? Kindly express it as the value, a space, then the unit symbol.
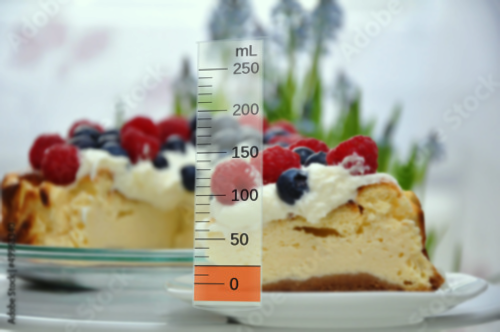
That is 20 mL
